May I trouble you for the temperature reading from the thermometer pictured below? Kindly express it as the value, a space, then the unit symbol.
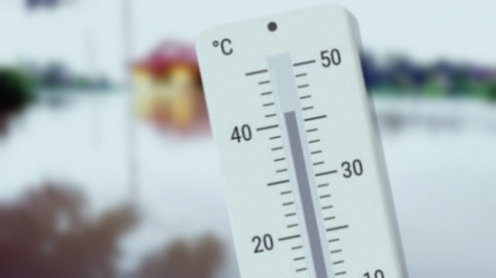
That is 42 °C
